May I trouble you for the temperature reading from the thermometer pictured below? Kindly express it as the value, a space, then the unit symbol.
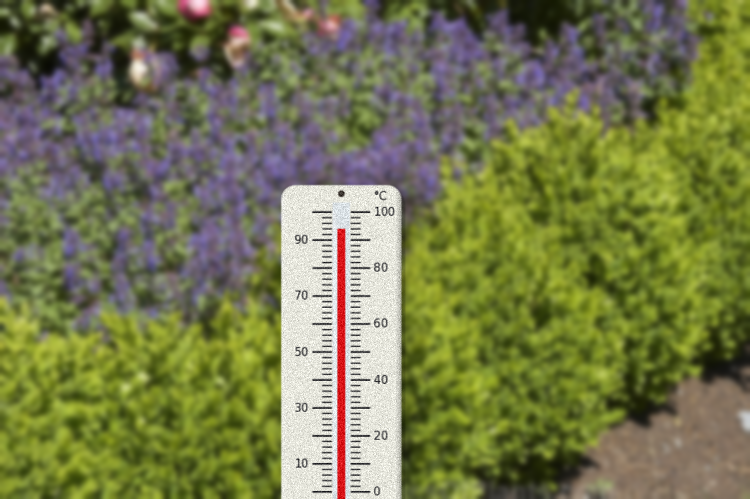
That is 94 °C
